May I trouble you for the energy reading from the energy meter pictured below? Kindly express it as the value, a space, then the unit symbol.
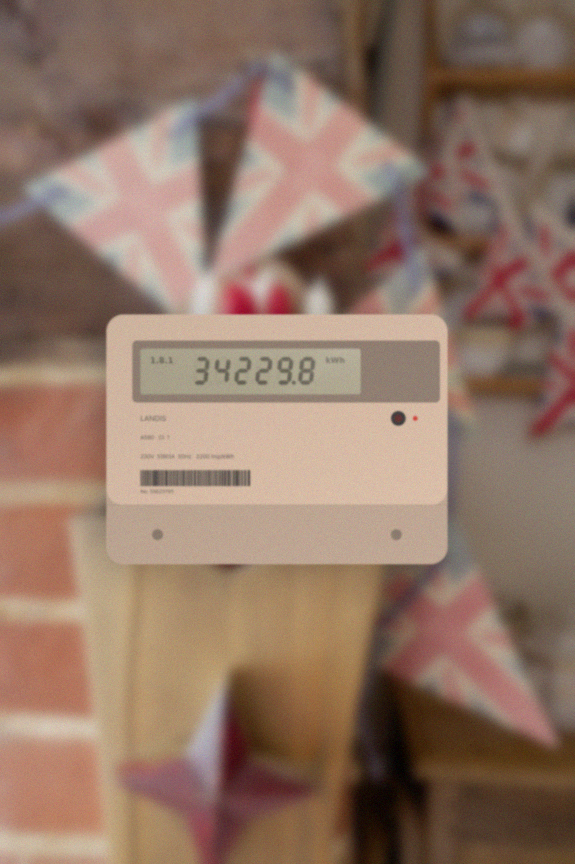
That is 34229.8 kWh
